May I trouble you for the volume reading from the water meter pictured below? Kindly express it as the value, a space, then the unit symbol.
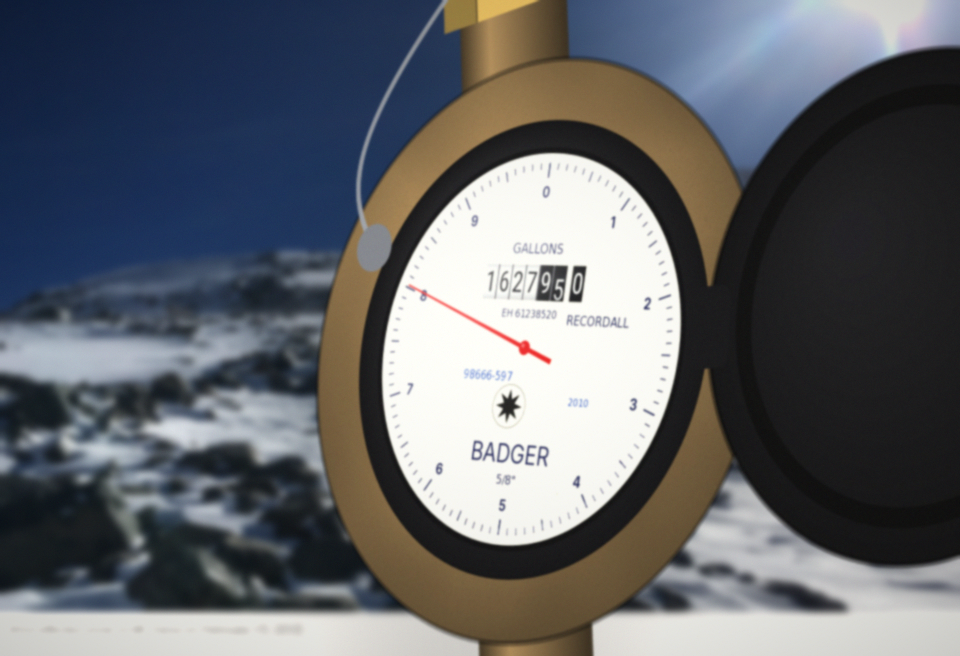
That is 1627948.0 gal
